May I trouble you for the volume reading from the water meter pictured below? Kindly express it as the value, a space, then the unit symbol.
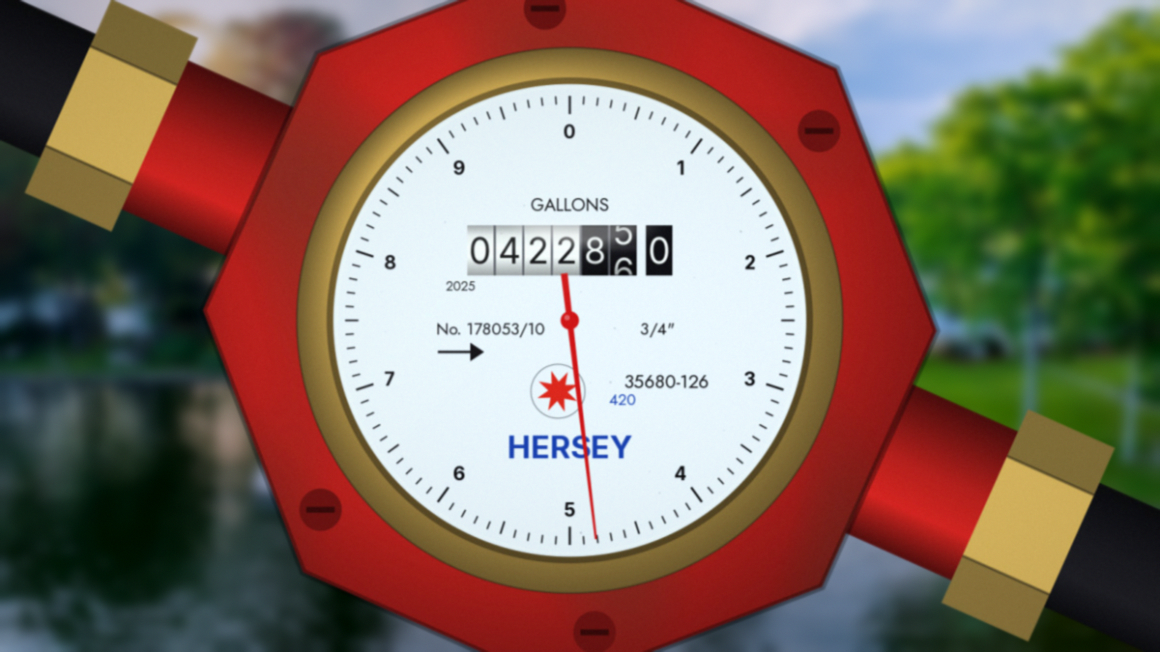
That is 422854.8 gal
